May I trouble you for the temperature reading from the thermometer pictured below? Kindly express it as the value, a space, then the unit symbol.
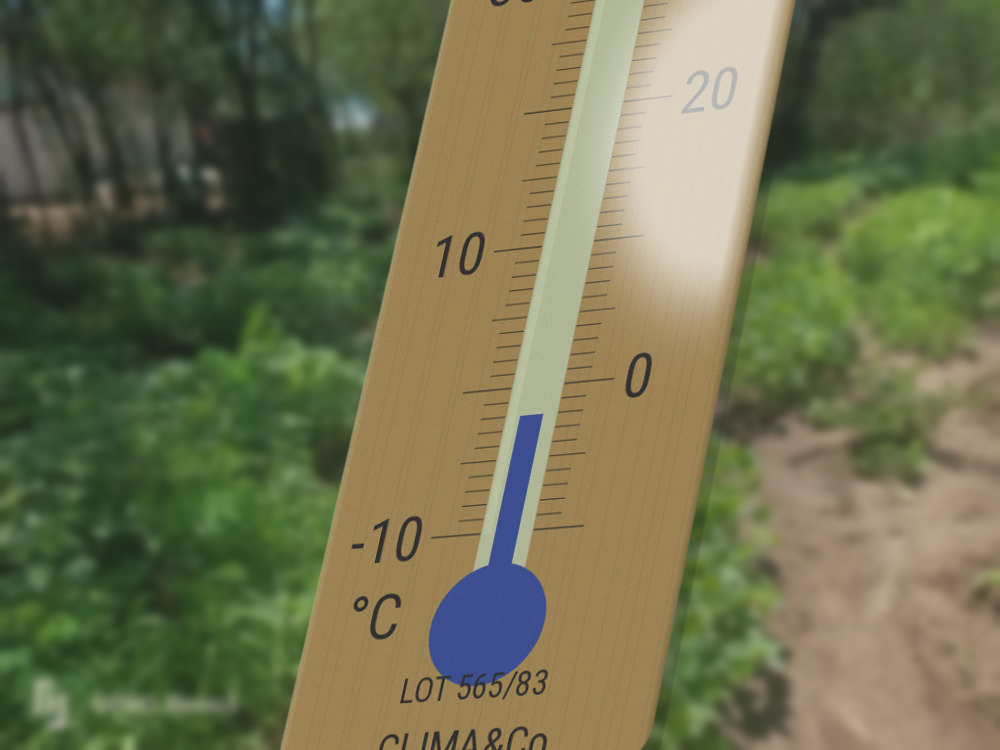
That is -2 °C
